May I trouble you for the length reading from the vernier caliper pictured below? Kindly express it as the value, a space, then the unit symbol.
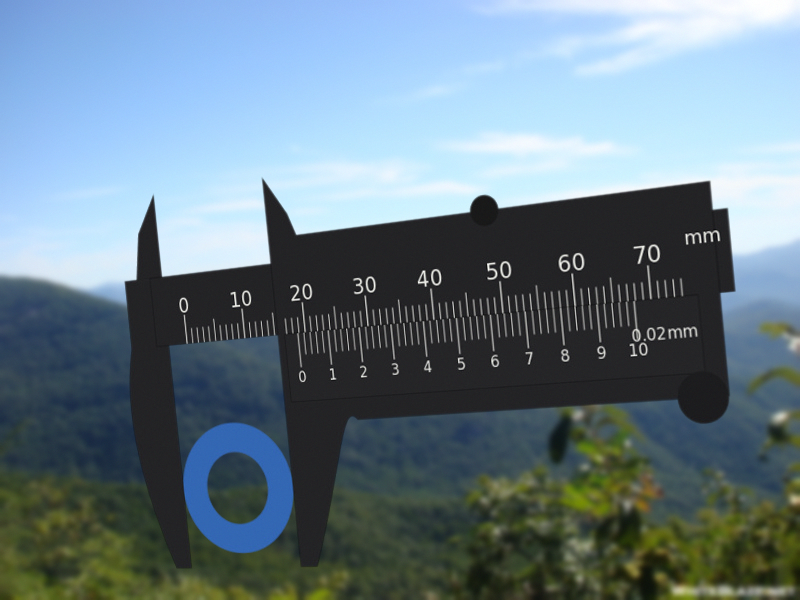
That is 18.8 mm
